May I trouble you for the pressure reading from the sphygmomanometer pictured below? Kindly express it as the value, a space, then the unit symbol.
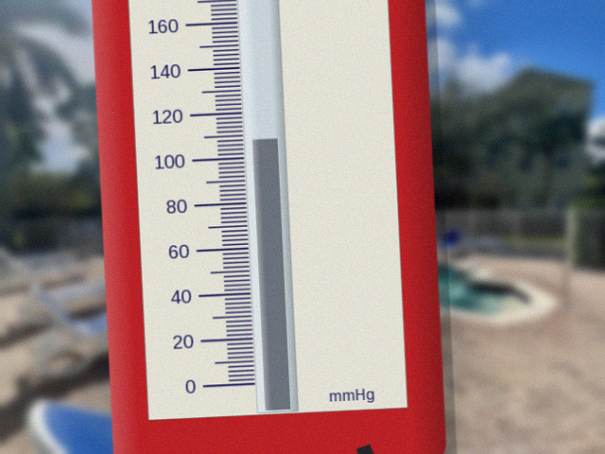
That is 108 mmHg
